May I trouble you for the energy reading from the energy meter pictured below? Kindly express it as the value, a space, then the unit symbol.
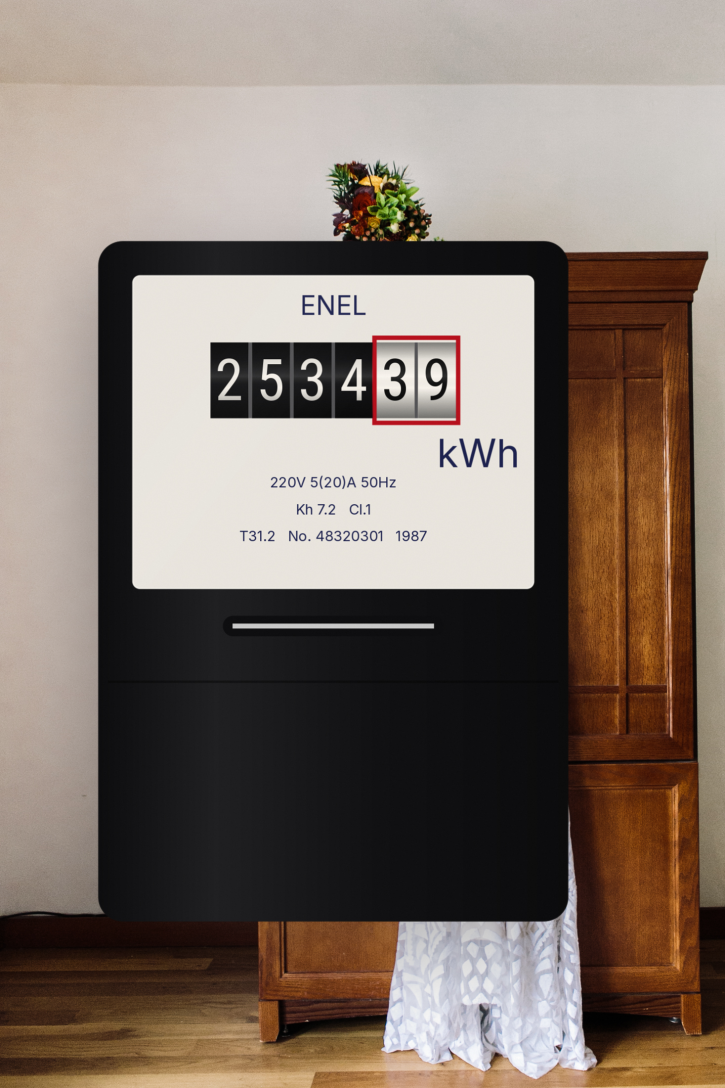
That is 2534.39 kWh
